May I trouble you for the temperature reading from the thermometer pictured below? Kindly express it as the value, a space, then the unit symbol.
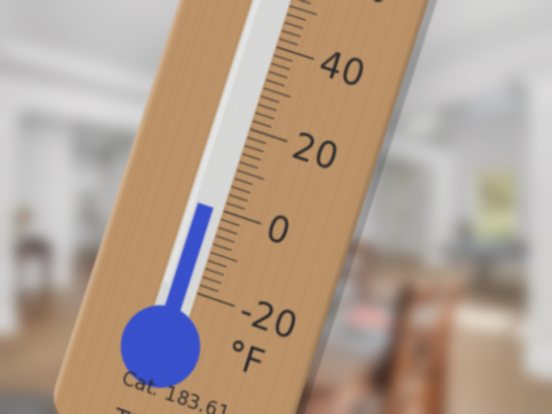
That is 0 °F
